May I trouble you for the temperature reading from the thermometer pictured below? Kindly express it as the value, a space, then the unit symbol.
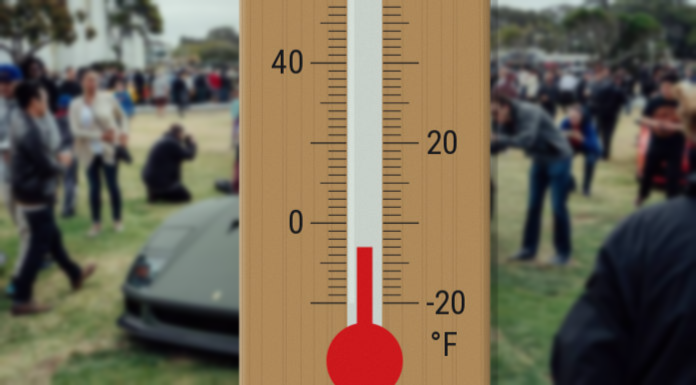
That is -6 °F
